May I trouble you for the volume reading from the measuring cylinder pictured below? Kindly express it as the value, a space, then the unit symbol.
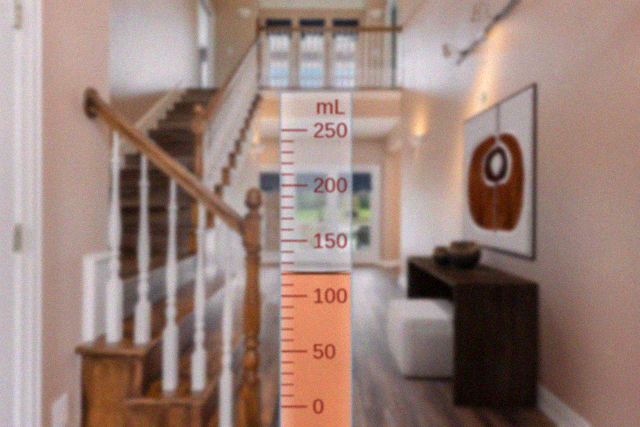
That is 120 mL
